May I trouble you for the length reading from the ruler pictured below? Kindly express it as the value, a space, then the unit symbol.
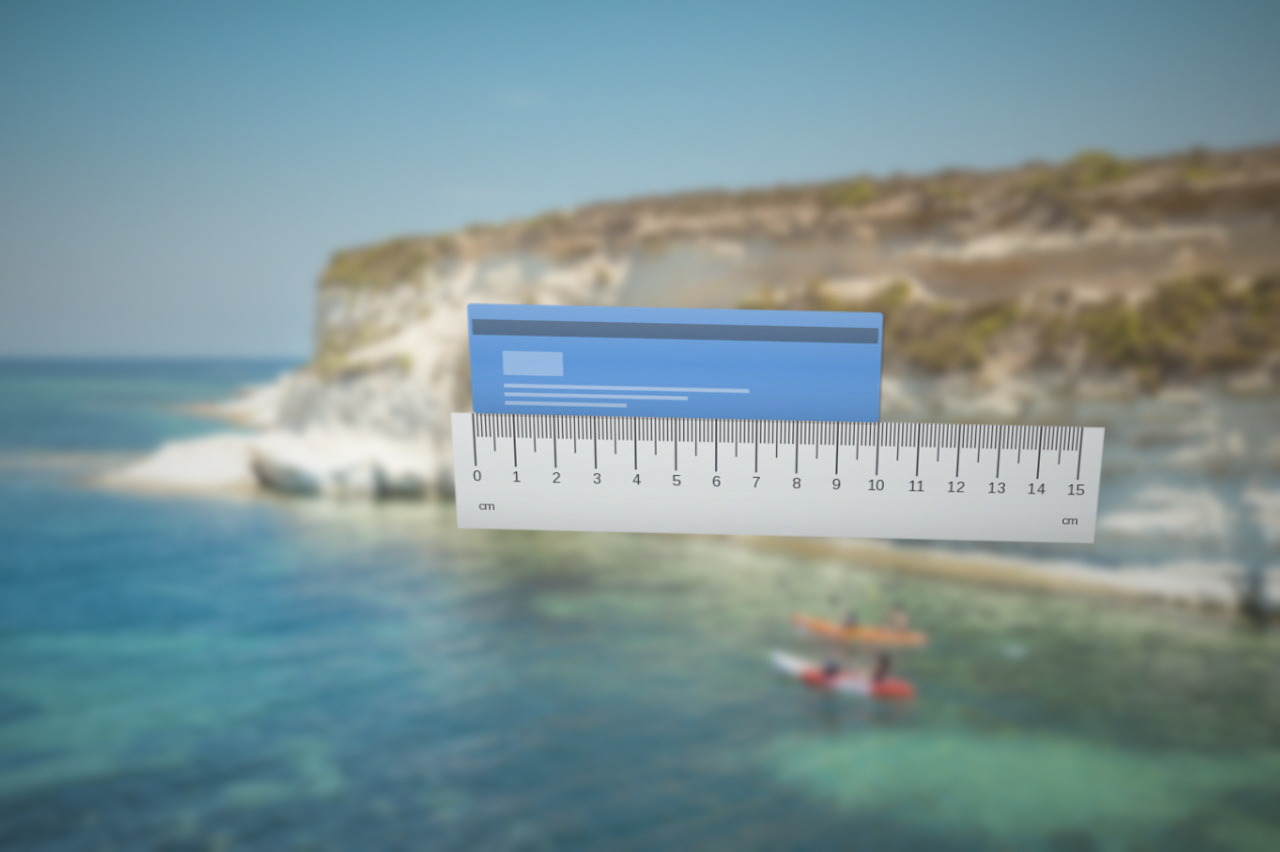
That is 10 cm
